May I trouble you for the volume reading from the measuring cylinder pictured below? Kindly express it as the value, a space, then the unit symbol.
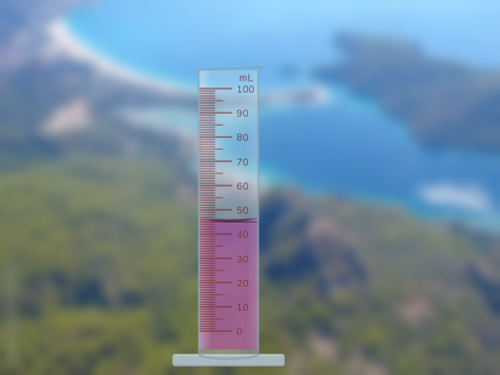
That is 45 mL
